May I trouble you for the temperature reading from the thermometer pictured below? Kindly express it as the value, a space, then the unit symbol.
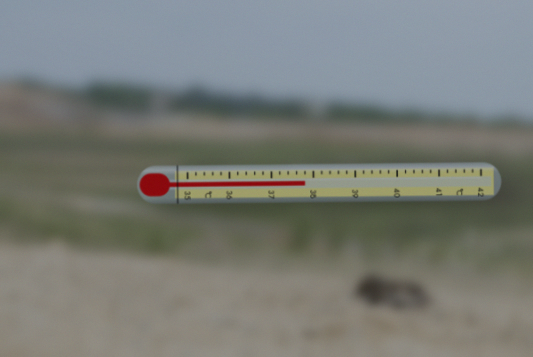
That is 37.8 °C
